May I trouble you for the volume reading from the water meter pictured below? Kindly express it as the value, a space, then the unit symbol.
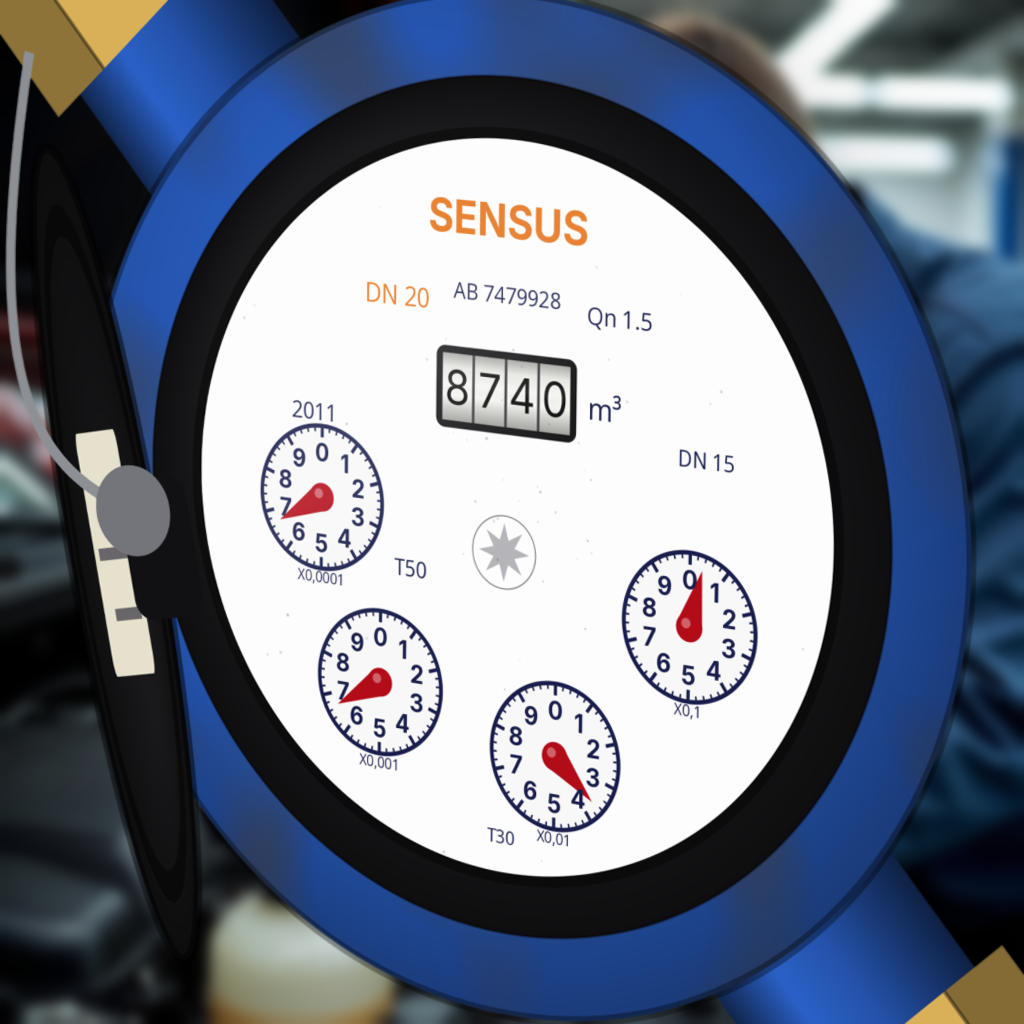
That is 8740.0366 m³
